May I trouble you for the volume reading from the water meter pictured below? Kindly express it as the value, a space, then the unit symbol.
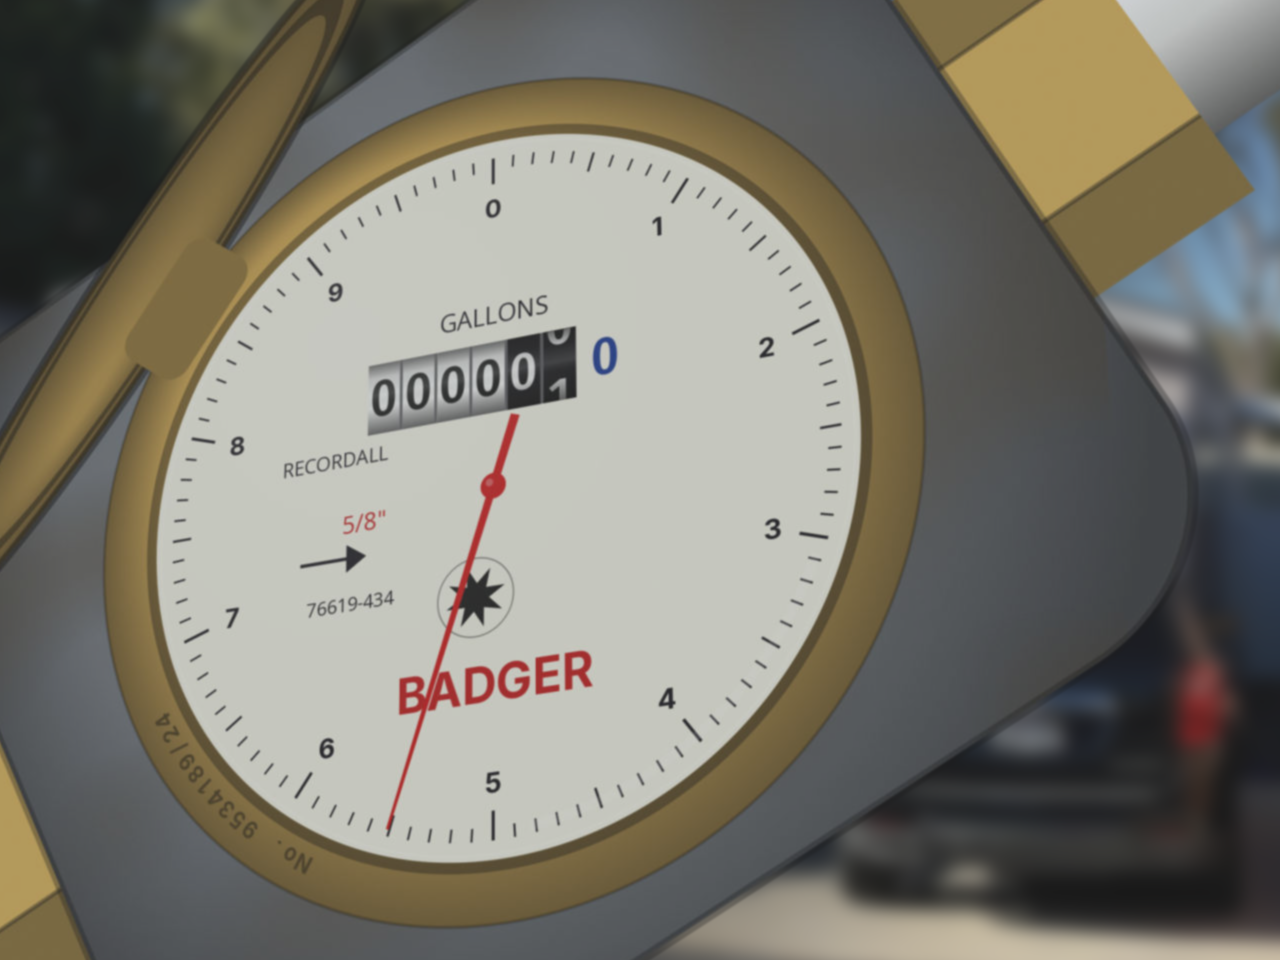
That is 5.5 gal
